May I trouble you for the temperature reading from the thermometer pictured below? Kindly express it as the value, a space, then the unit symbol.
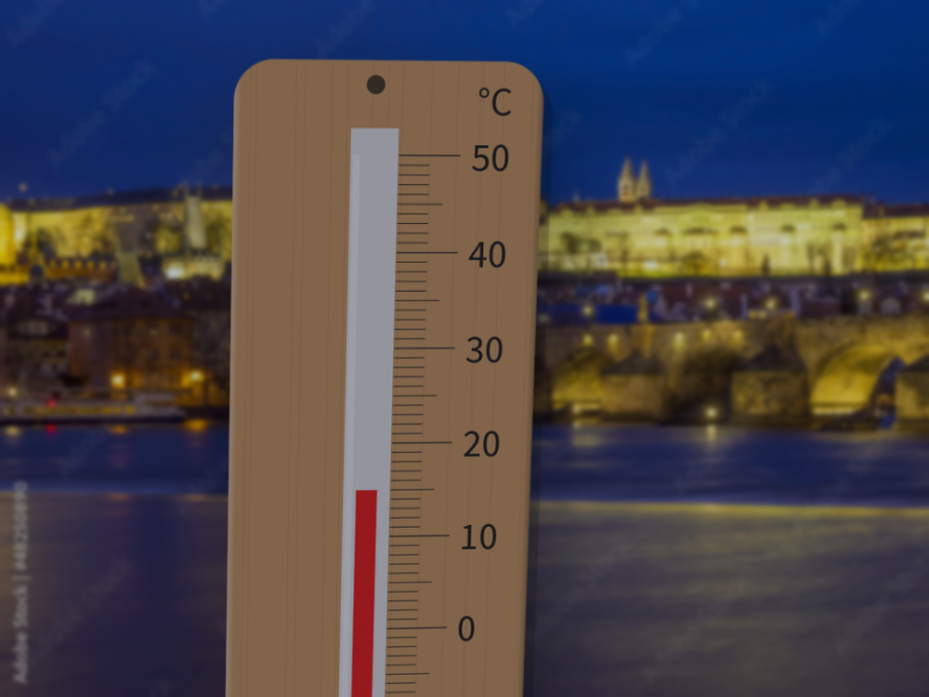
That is 15 °C
